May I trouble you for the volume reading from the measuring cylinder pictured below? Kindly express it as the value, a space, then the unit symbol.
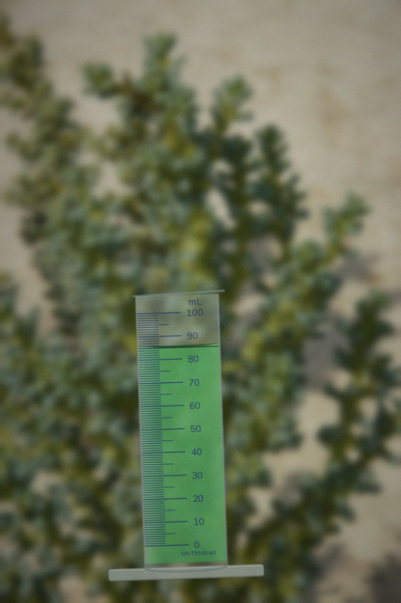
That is 85 mL
